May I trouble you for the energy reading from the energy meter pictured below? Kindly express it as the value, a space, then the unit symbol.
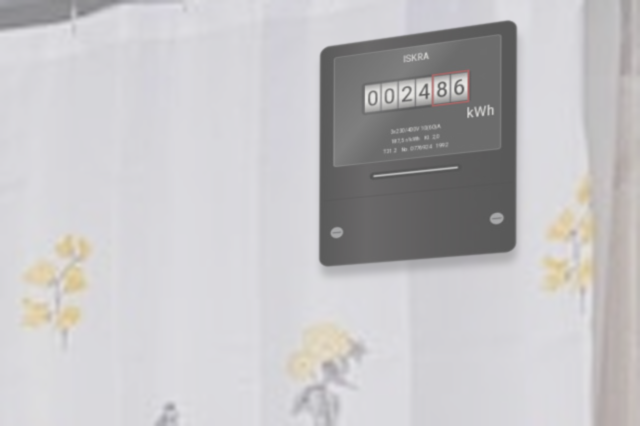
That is 24.86 kWh
